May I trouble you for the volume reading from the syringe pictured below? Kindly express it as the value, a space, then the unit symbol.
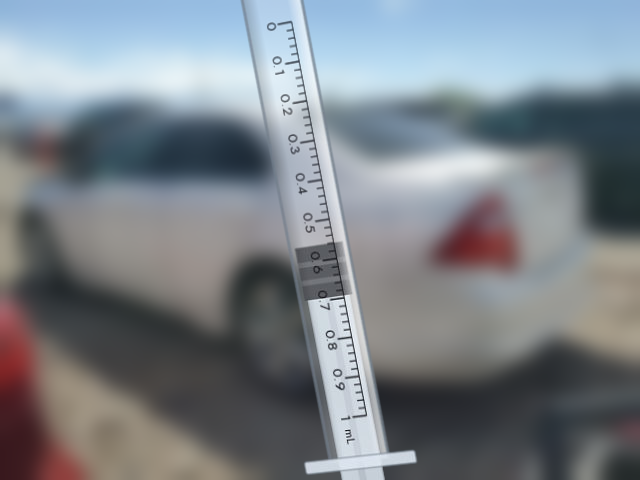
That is 0.56 mL
